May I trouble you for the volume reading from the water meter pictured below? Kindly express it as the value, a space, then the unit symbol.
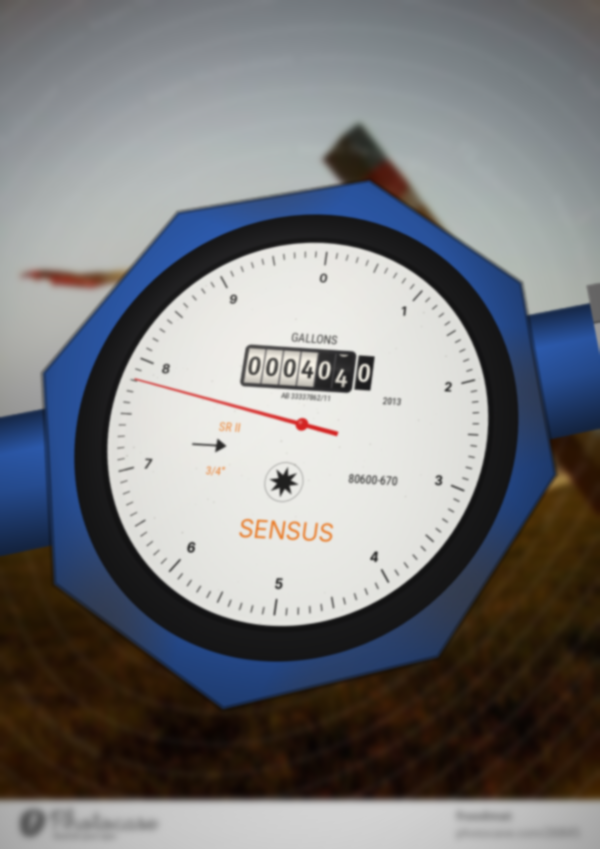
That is 4037.8 gal
